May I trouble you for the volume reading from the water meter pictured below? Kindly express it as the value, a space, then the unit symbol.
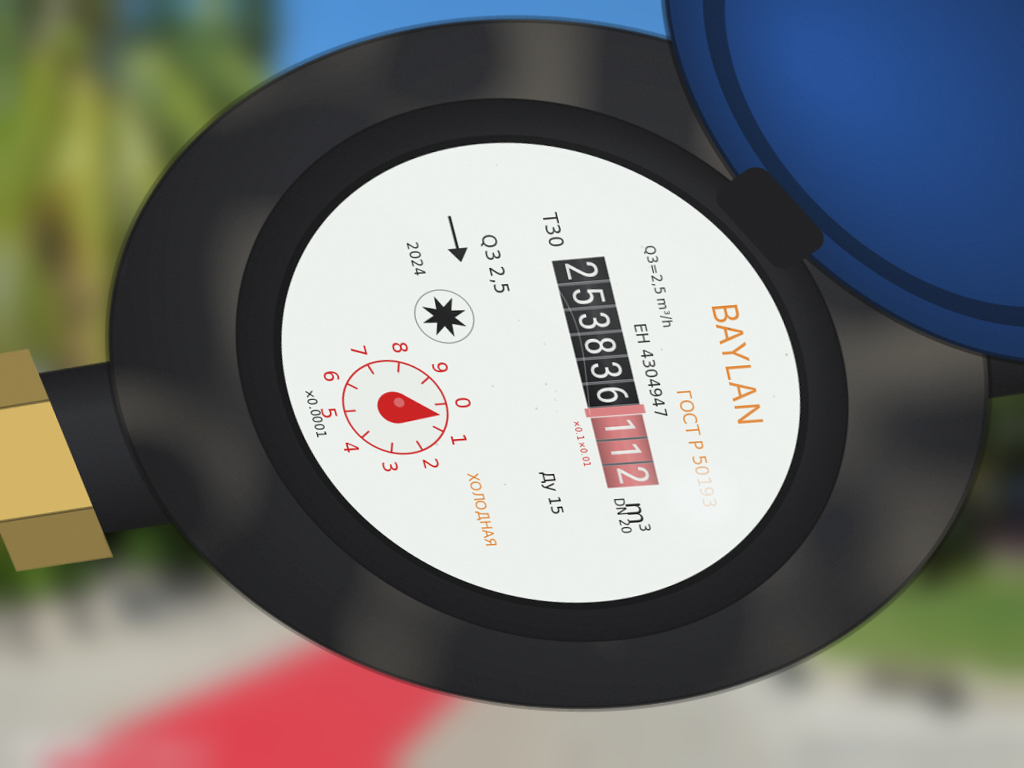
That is 253836.1120 m³
